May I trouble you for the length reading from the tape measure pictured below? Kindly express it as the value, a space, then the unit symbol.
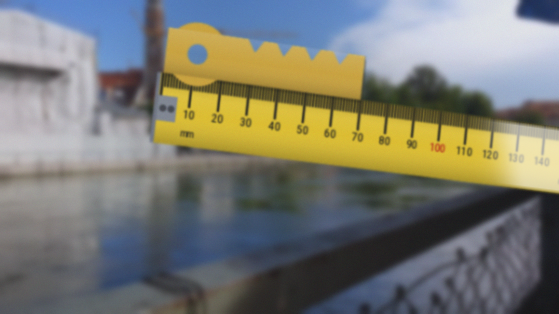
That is 70 mm
